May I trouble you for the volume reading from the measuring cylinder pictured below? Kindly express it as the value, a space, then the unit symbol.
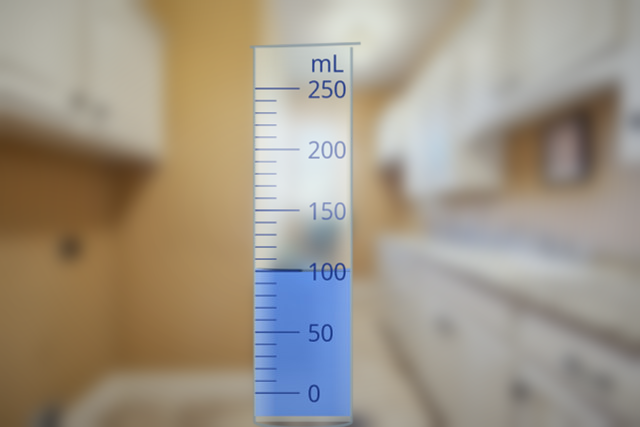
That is 100 mL
